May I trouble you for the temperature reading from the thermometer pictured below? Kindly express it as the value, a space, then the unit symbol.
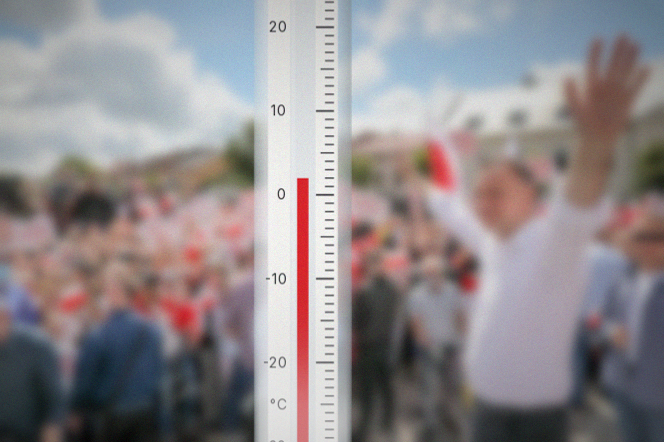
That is 2 °C
